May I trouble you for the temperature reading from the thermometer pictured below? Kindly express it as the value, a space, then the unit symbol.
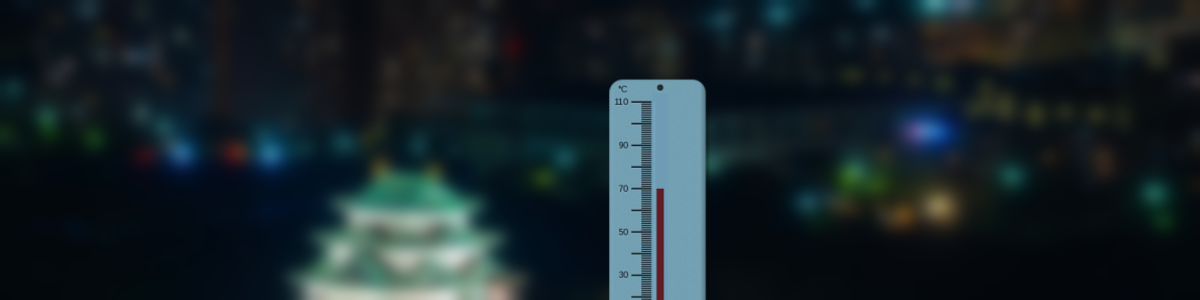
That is 70 °C
